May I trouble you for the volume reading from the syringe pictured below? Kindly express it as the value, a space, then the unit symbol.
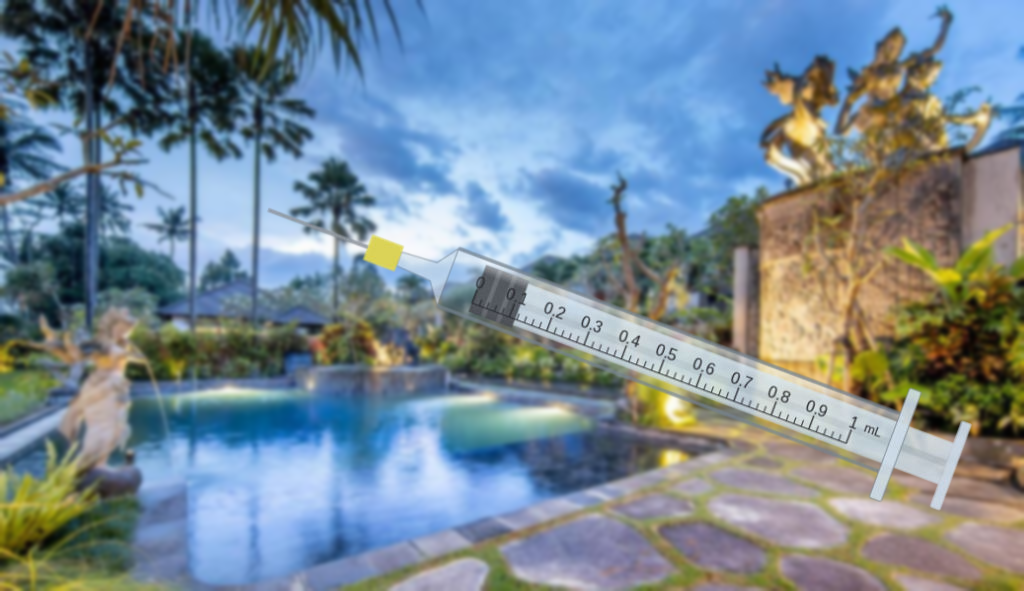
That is 0 mL
